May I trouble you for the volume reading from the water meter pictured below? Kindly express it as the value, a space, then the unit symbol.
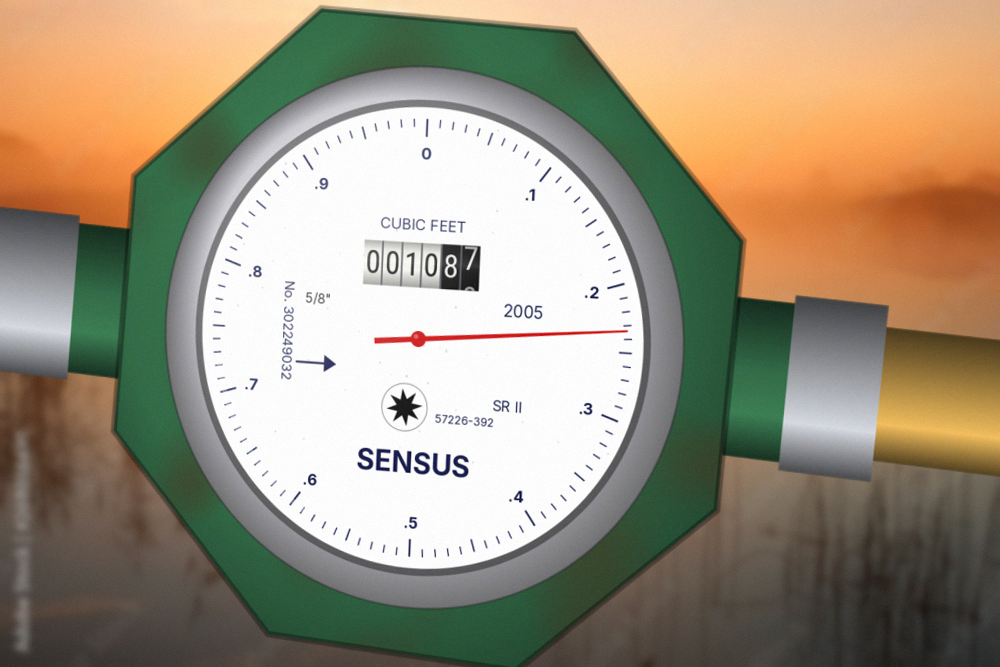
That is 1087.23 ft³
